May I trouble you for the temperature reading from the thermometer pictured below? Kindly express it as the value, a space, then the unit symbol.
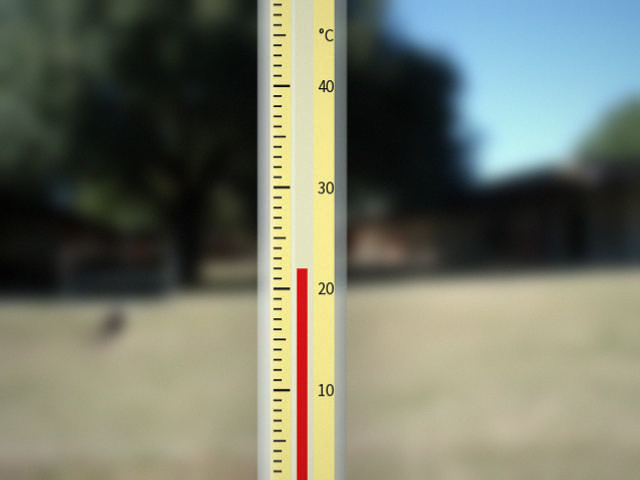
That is 22 °C
